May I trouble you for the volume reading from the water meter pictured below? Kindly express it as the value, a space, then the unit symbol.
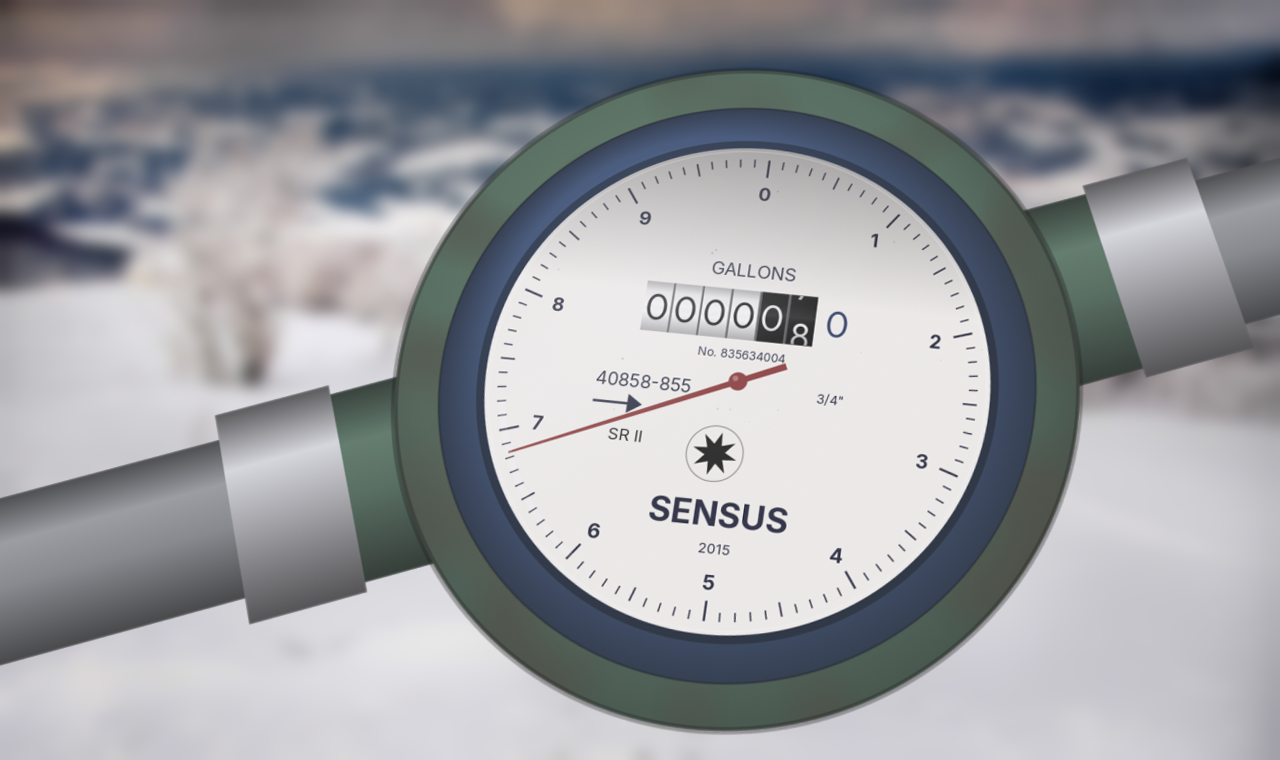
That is 76.8 gal
